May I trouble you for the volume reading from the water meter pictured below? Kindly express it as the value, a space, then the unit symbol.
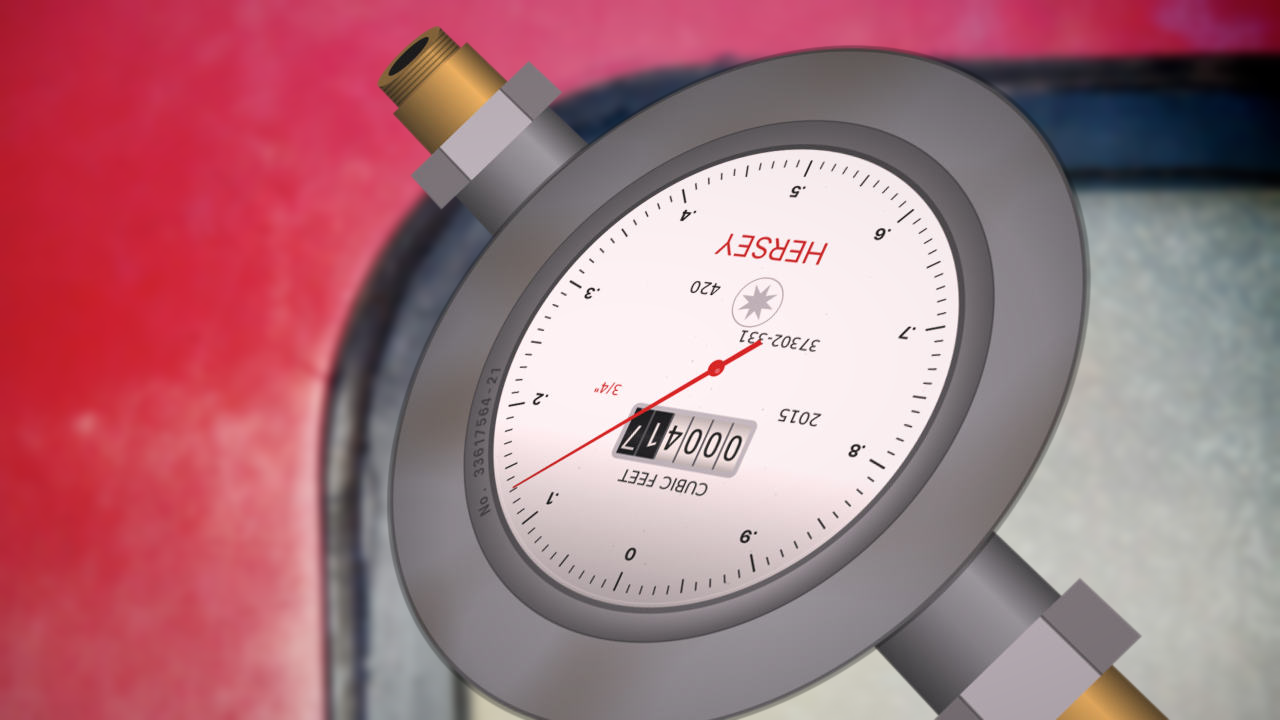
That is 417.13 ft³
